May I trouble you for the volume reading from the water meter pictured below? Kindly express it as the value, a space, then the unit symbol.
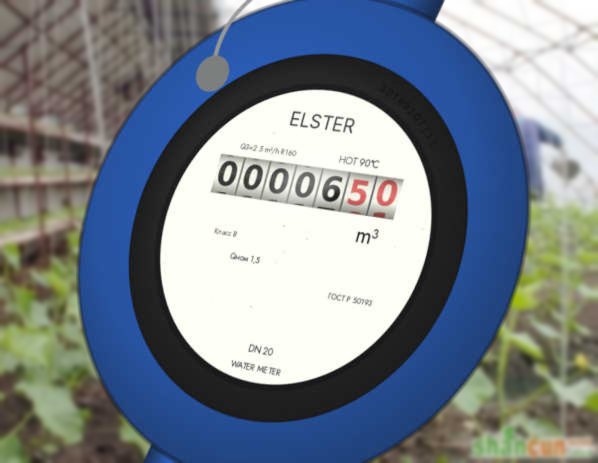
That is 6.50 m³
